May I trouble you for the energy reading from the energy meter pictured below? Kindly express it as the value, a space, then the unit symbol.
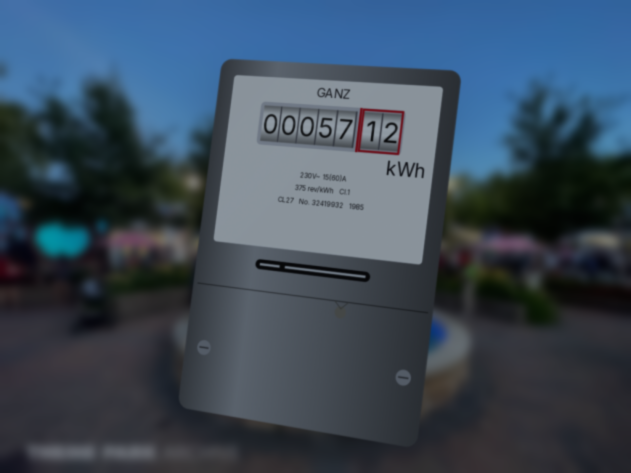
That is 57.12 kWh
